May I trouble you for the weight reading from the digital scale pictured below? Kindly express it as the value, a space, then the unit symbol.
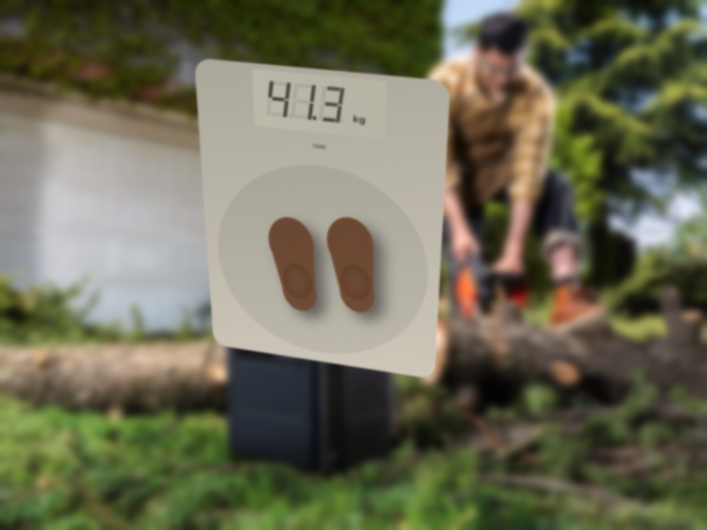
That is 41.3 kg
